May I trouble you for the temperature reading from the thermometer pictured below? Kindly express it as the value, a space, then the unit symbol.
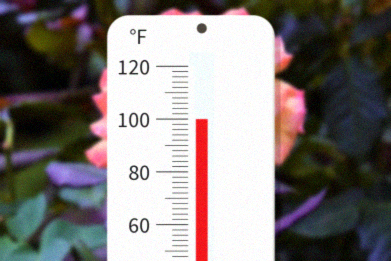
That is 100 °F
